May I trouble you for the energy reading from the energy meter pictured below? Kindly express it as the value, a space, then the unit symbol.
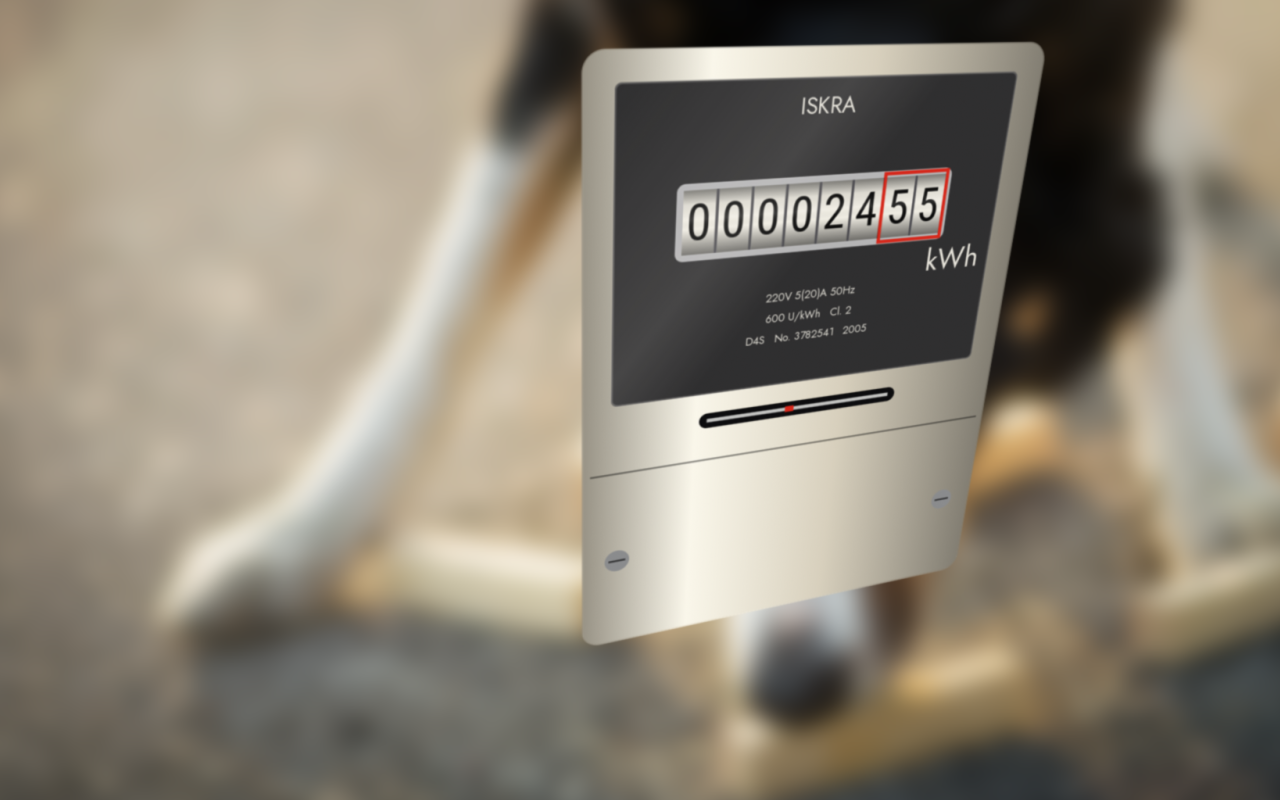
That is 24.55 kWh
